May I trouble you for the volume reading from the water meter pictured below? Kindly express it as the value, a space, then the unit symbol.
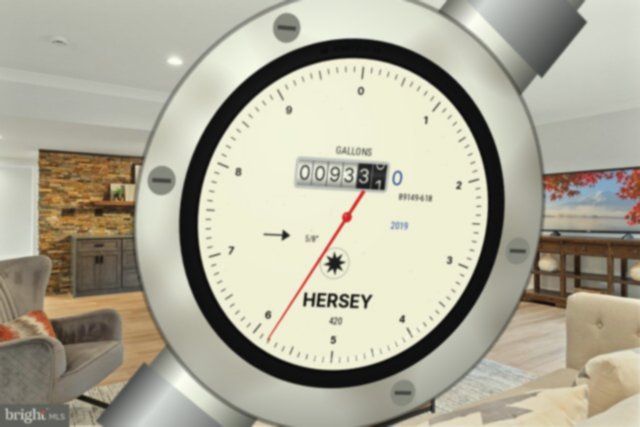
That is 93305.8 gal
